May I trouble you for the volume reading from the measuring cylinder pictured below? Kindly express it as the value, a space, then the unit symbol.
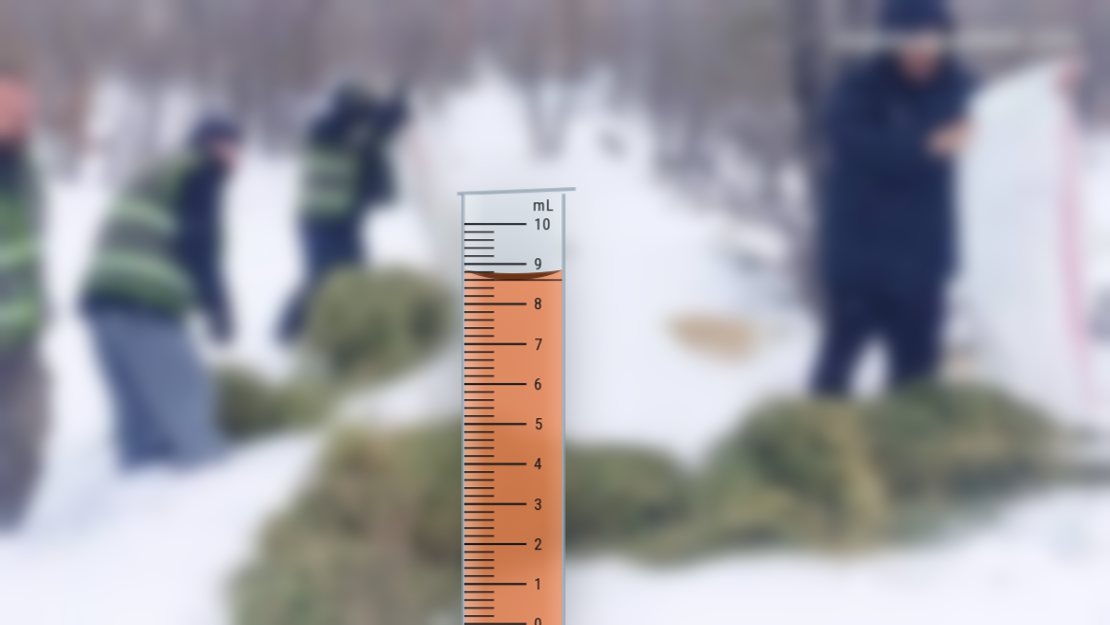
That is 8.6 mL
